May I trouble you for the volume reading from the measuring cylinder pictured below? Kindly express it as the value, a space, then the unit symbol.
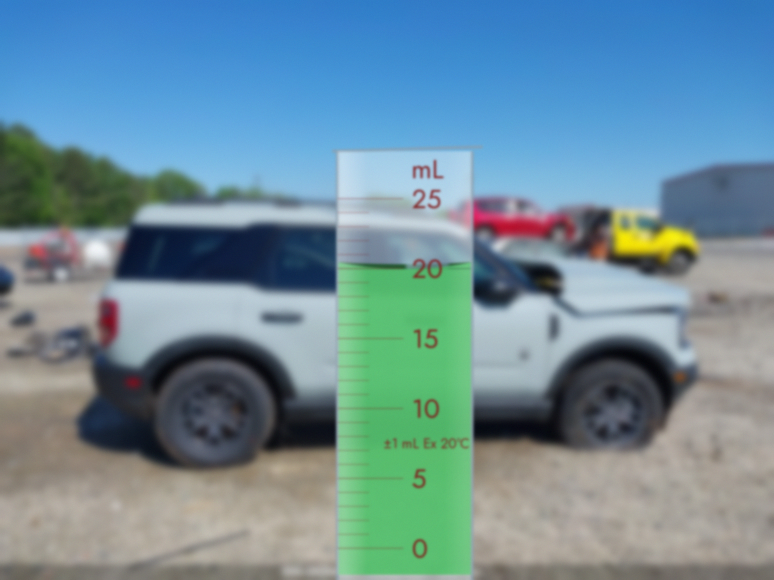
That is 20 mL
